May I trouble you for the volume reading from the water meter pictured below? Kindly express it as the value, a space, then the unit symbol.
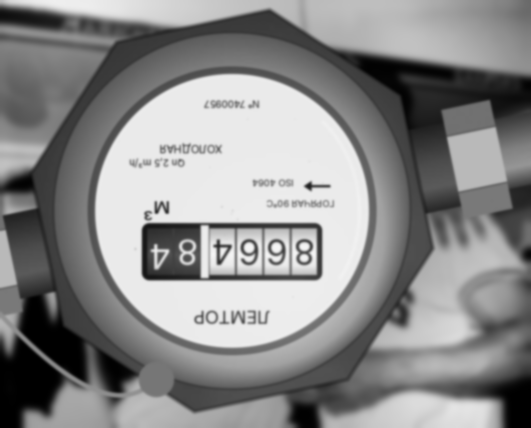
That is 8664.84 m³
